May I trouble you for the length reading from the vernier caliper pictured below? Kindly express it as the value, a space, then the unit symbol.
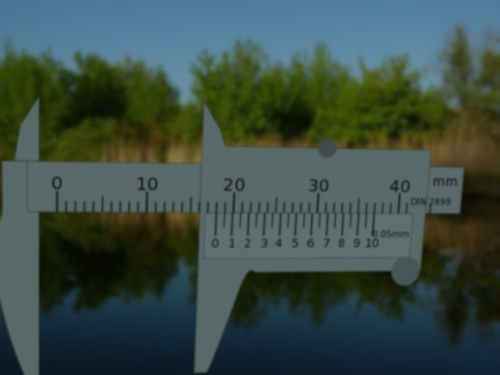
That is 18.0 mm
